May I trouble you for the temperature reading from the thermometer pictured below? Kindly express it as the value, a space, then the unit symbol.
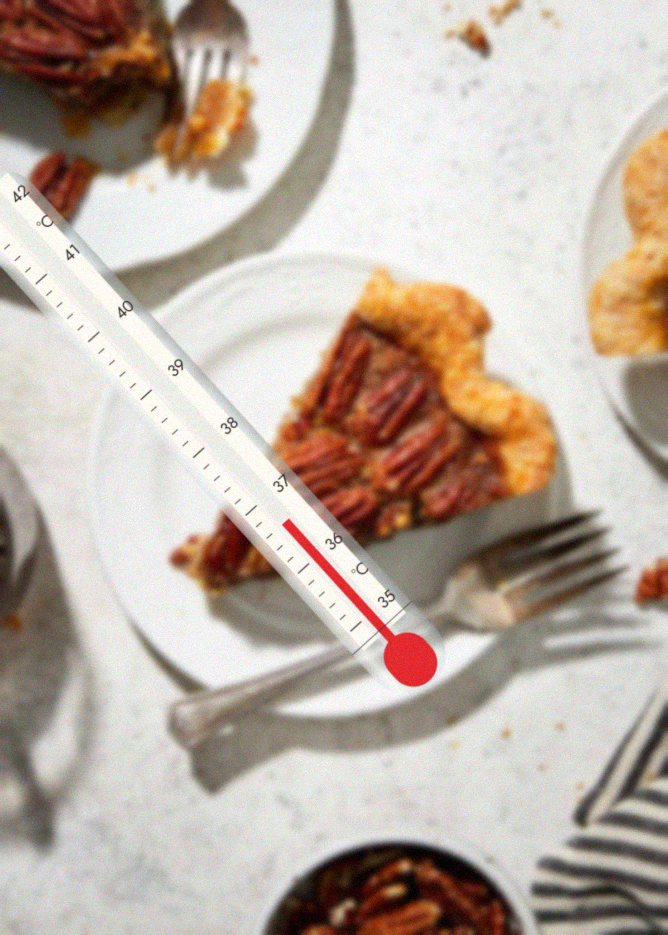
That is 36.6 °C
